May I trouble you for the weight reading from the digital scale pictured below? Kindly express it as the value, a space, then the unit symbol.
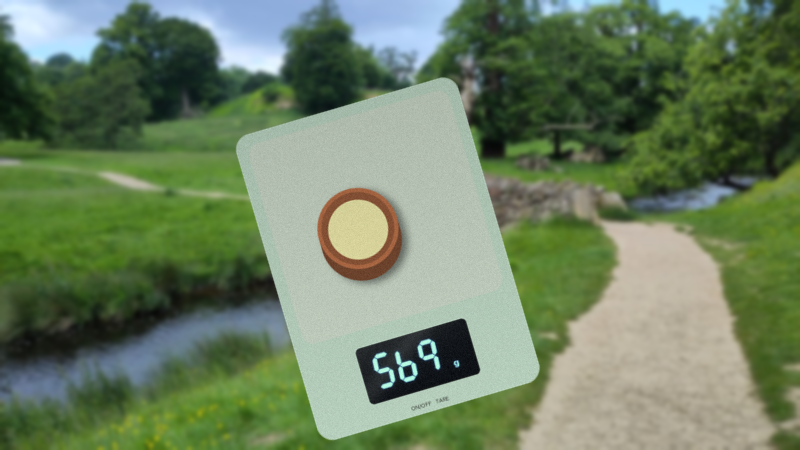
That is 569 g
